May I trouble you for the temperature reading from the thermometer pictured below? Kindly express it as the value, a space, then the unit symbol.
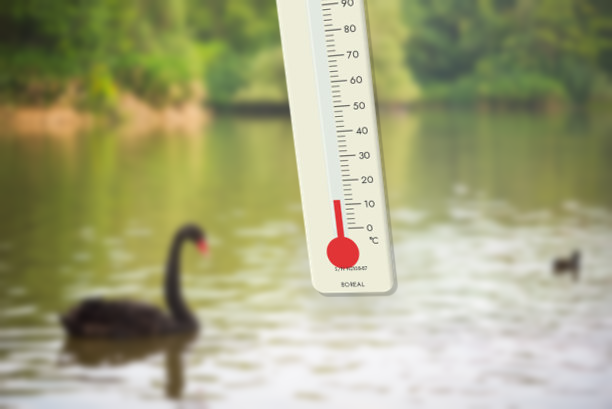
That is 12 °C
